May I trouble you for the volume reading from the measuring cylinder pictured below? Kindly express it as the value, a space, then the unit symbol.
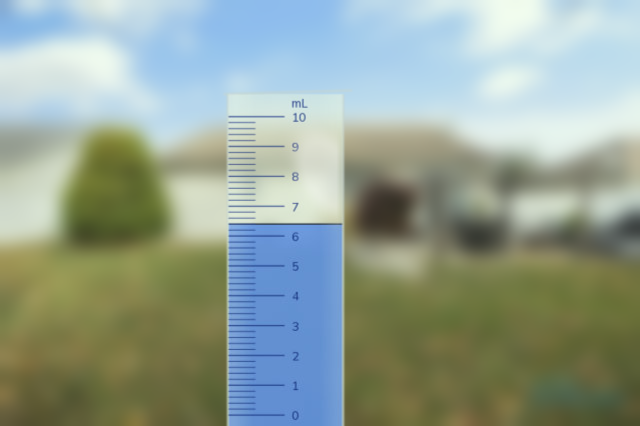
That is 6.4 mL
